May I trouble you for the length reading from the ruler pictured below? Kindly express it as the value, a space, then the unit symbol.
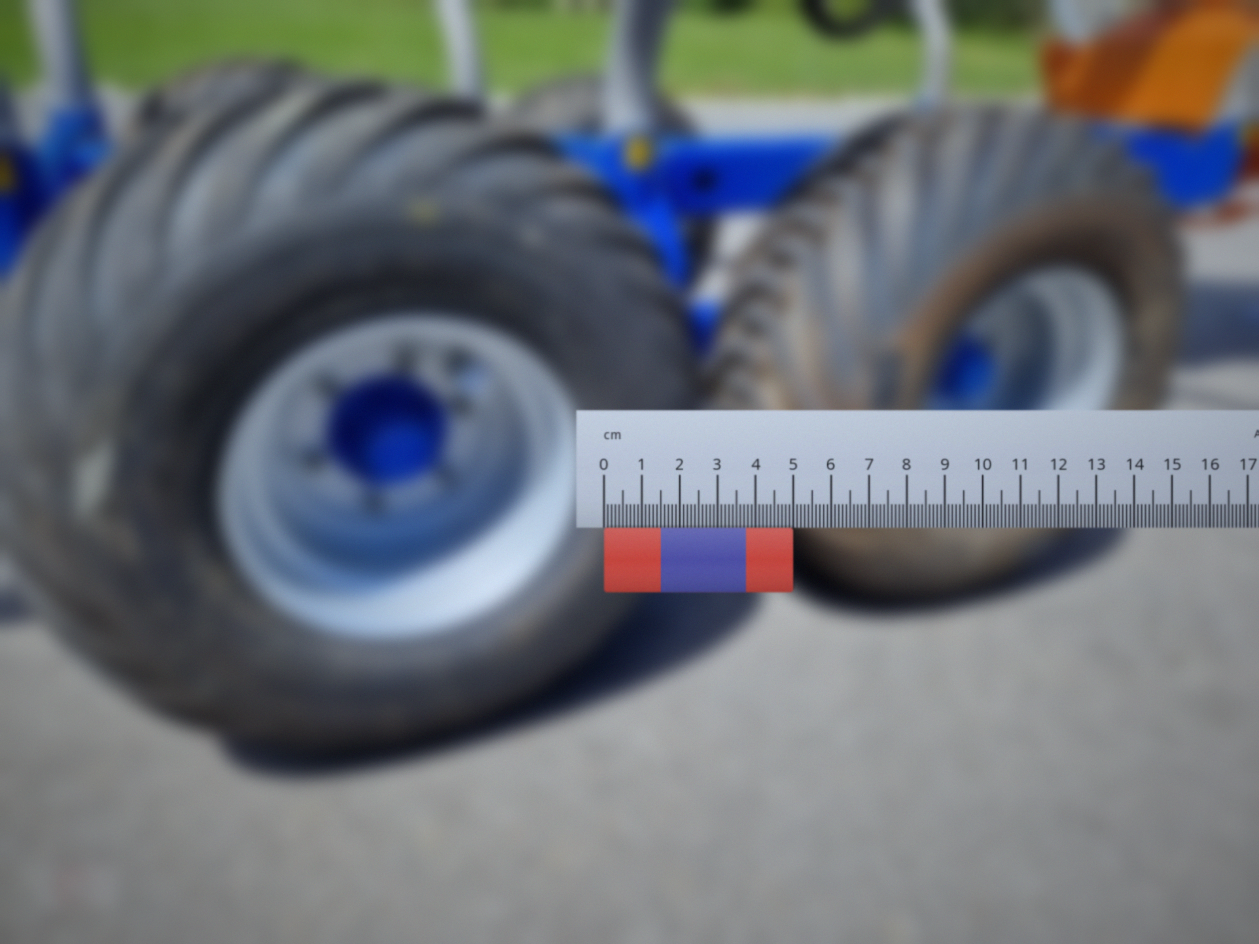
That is 5 cm
